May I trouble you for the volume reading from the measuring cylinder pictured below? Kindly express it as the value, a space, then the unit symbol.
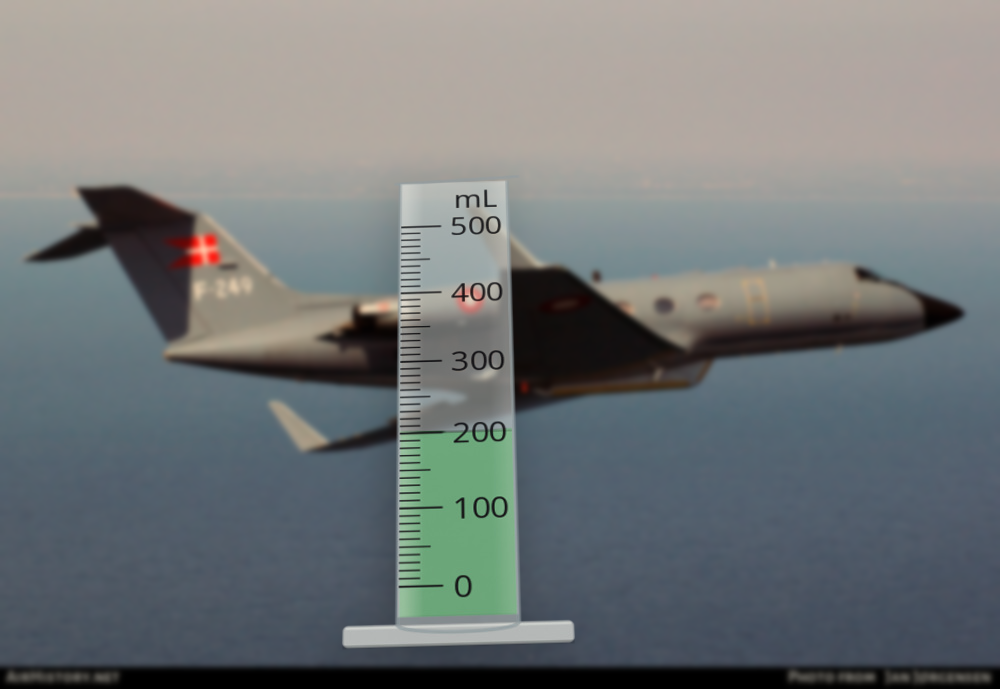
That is 200 mL
